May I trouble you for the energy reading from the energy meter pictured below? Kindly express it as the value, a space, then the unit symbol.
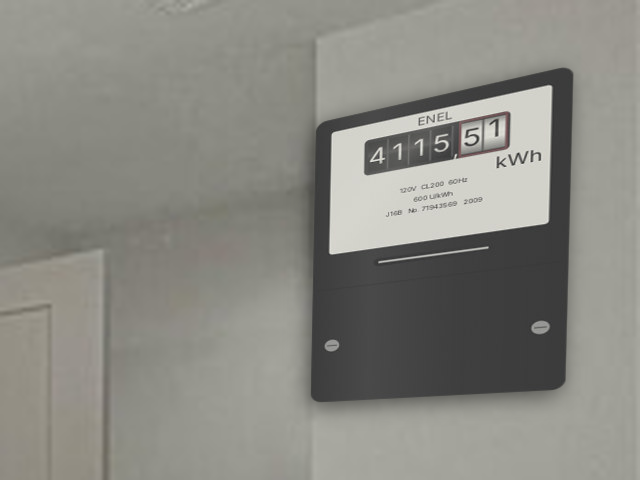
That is 4115.51 kWh
